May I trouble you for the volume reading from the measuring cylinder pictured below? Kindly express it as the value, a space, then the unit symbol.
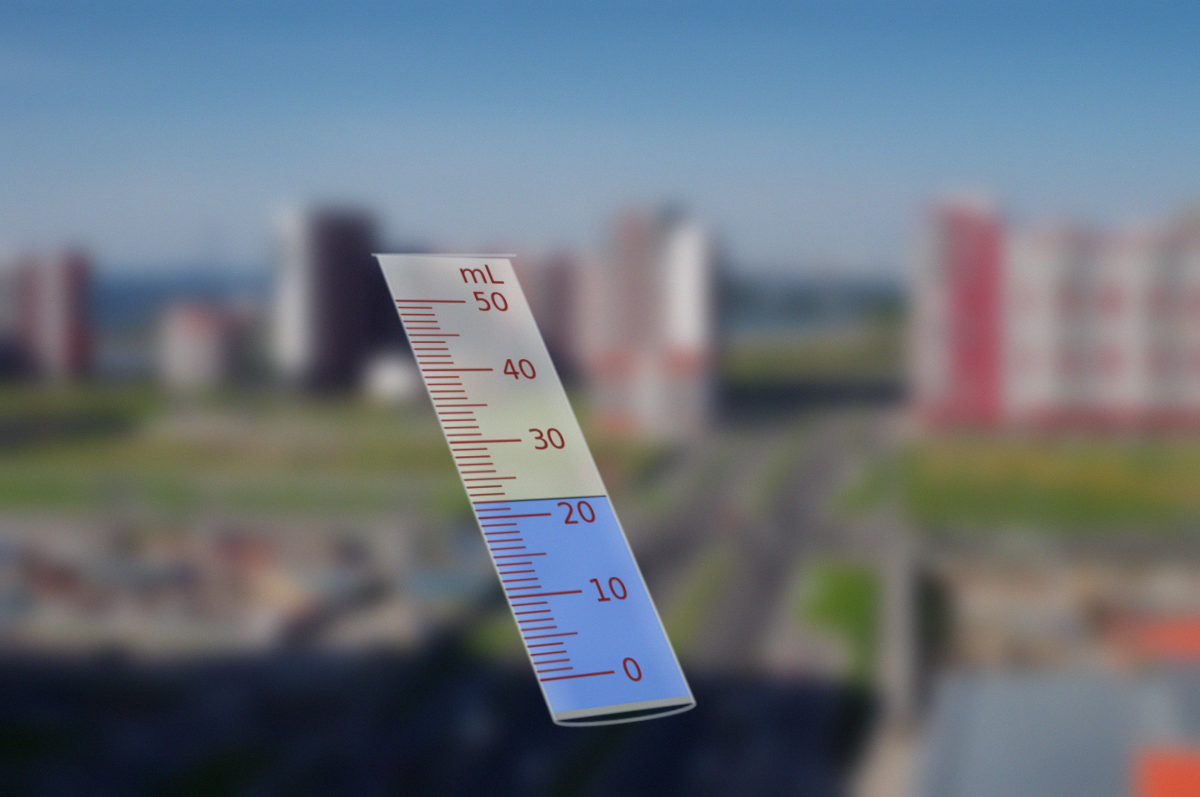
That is 22 mL
